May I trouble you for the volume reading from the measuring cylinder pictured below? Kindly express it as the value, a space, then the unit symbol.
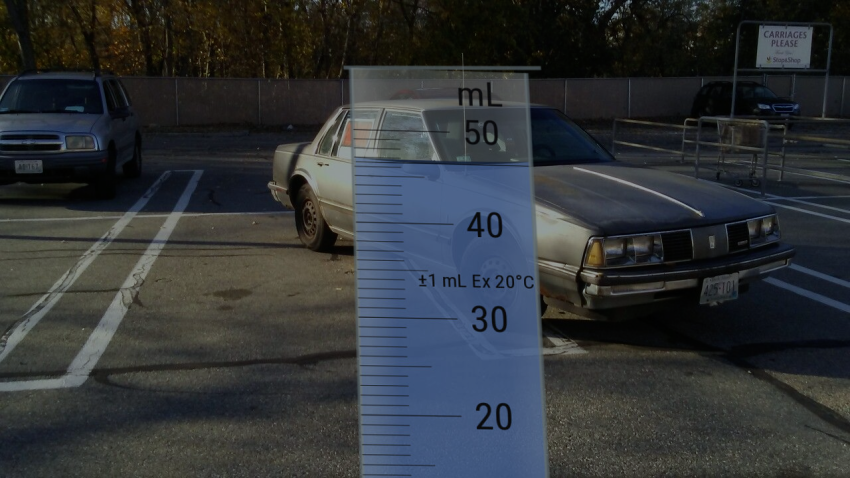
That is 46.5 mL
